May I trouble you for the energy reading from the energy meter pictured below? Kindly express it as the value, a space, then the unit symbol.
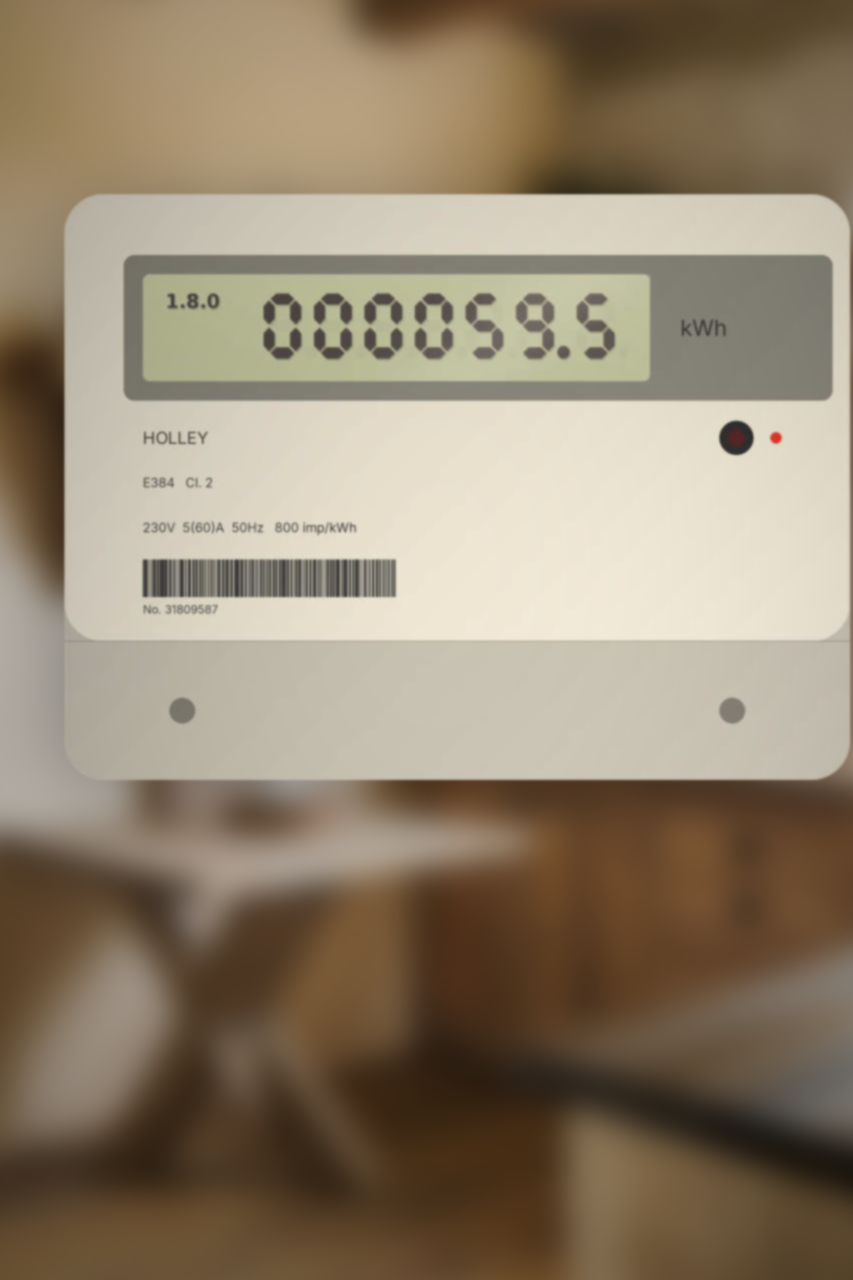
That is 59.5 kWh
